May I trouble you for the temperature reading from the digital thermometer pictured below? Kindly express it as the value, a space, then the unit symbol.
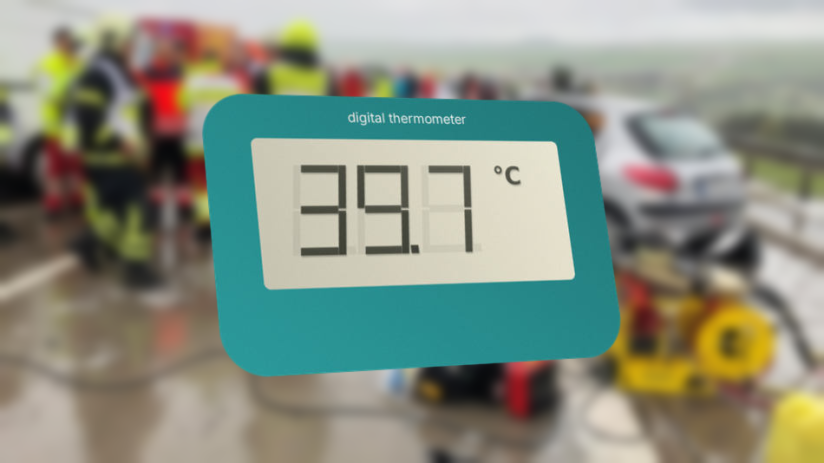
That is 39.7 °C
